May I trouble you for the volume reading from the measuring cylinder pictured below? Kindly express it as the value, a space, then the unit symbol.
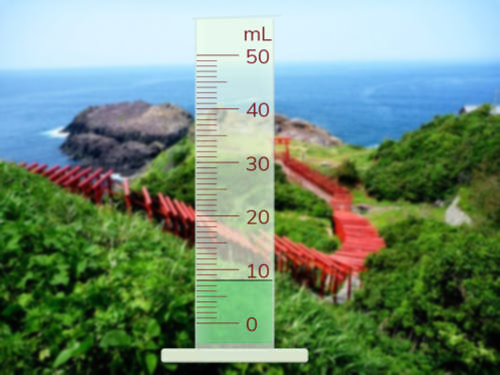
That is 8 mL
